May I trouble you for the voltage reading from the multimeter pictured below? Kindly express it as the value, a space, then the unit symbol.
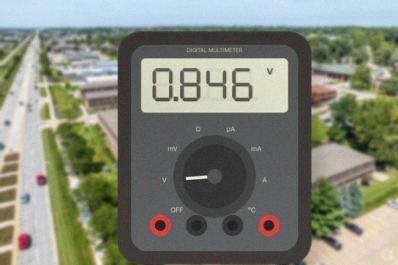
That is 0.846 V
